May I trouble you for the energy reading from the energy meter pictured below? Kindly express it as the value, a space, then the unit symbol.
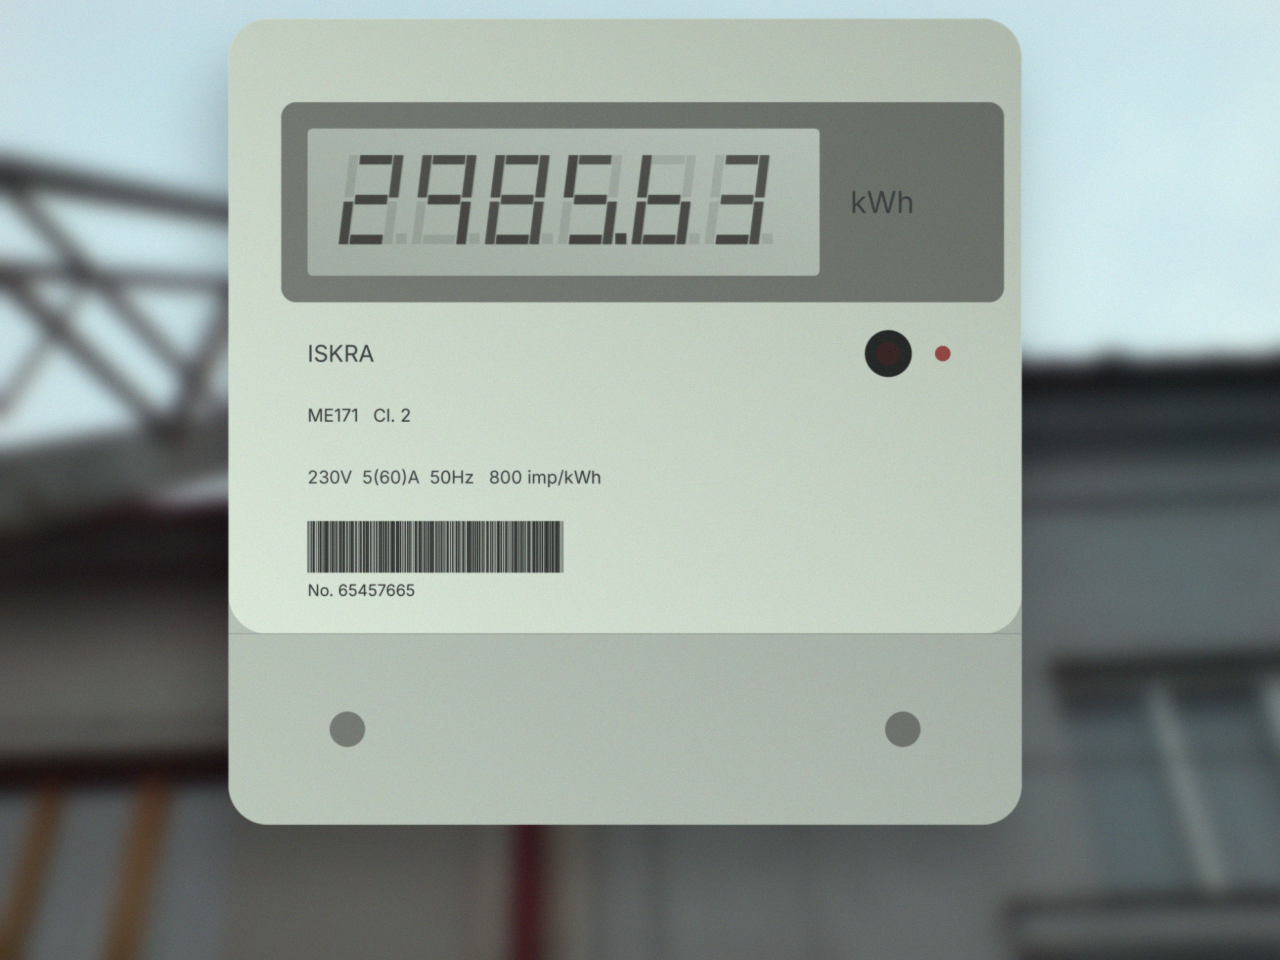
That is 2985.63 kWh
